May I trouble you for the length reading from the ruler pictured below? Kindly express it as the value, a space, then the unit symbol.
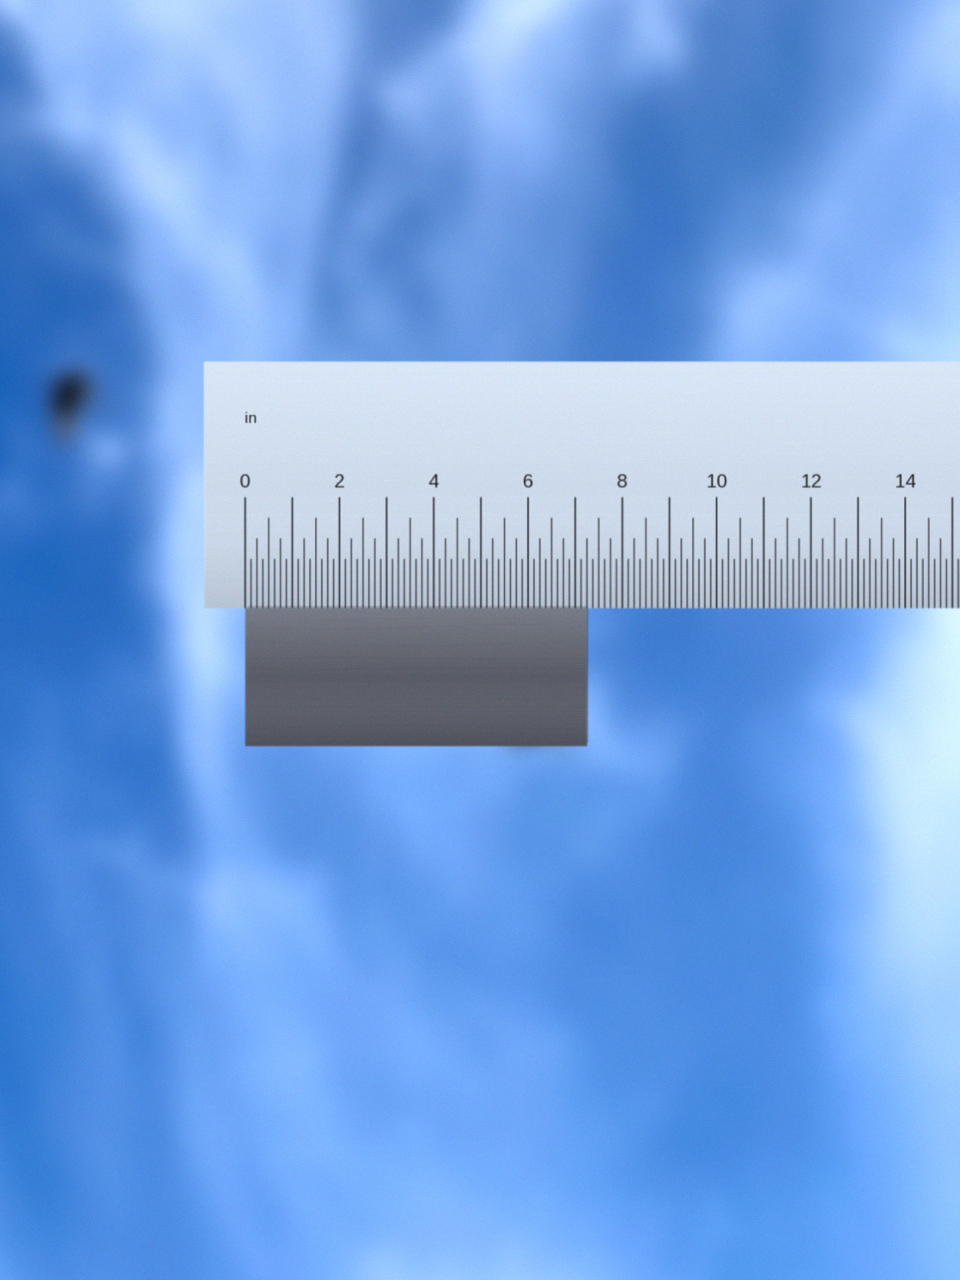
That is 7.25 in
